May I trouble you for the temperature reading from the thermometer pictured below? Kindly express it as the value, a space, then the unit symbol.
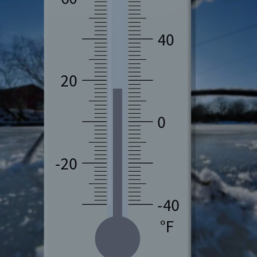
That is 16 °F
